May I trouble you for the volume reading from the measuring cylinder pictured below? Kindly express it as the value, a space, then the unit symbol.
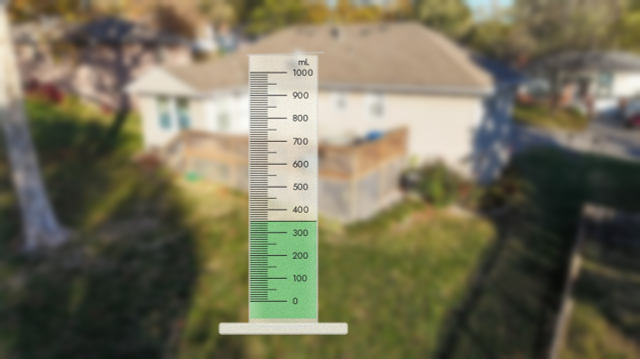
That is 350 mL
